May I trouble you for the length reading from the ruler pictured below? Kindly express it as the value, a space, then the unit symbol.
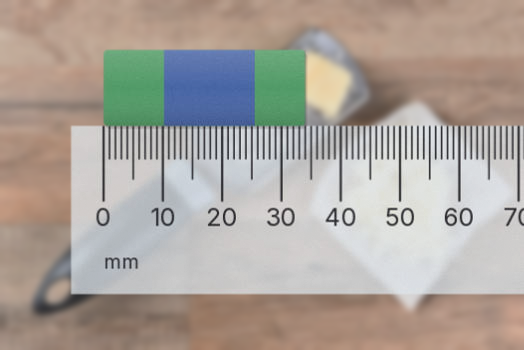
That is 34 mm
